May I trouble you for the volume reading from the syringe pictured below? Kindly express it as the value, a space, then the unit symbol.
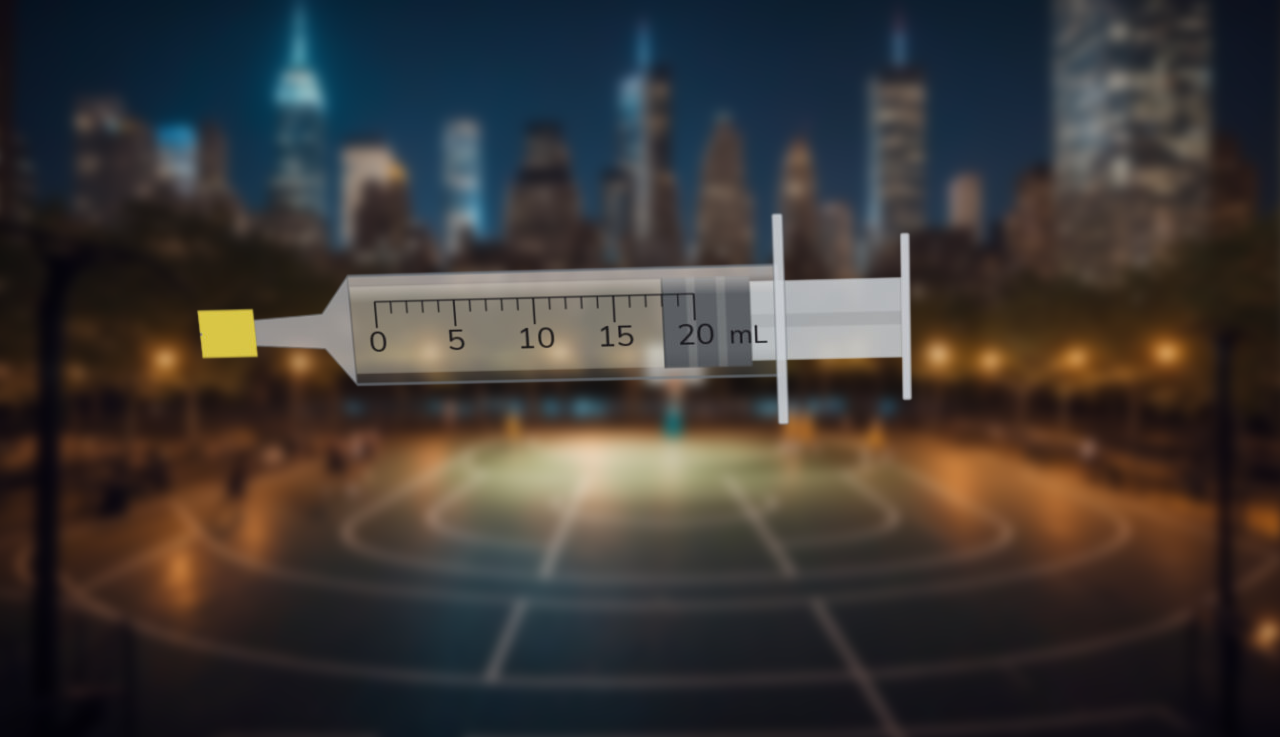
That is 18 mL
